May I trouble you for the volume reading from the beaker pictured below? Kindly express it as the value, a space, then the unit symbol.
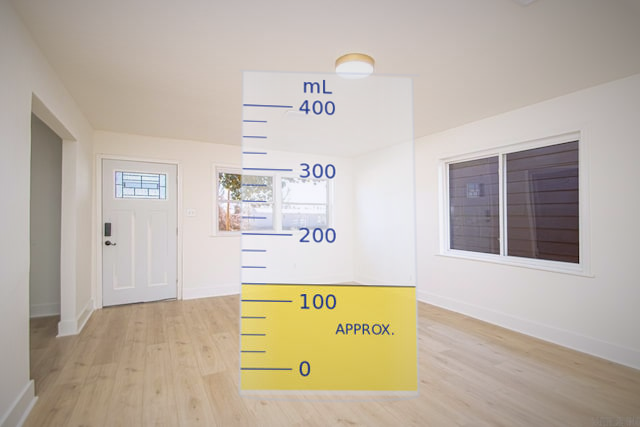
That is 125 mL
